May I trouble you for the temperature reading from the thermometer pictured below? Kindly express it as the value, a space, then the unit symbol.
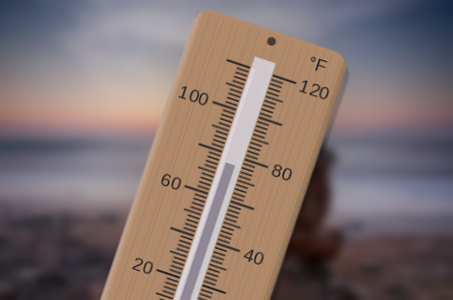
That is 76 °F
